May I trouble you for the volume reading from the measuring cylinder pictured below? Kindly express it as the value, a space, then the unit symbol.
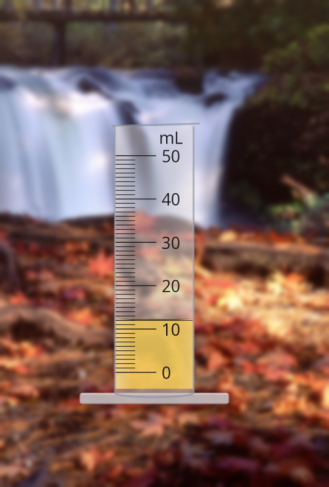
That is 12 mL
